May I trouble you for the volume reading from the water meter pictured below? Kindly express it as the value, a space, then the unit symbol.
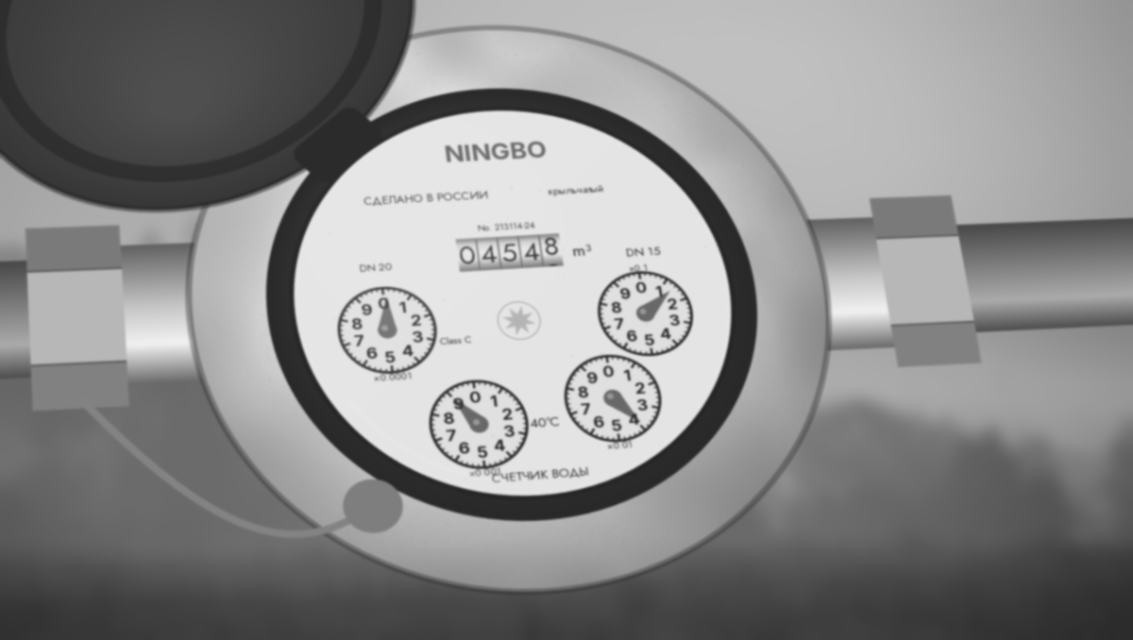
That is 4548.1390 m³
